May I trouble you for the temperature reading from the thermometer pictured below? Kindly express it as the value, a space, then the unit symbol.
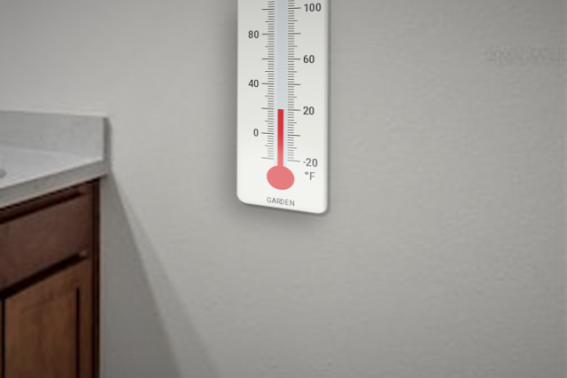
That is 20 °F
